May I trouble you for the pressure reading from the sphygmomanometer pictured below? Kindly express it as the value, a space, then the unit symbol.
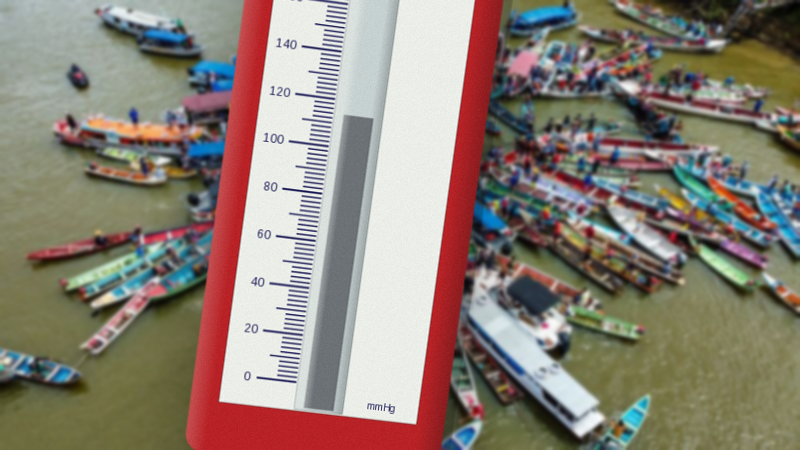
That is 114 mmHg
